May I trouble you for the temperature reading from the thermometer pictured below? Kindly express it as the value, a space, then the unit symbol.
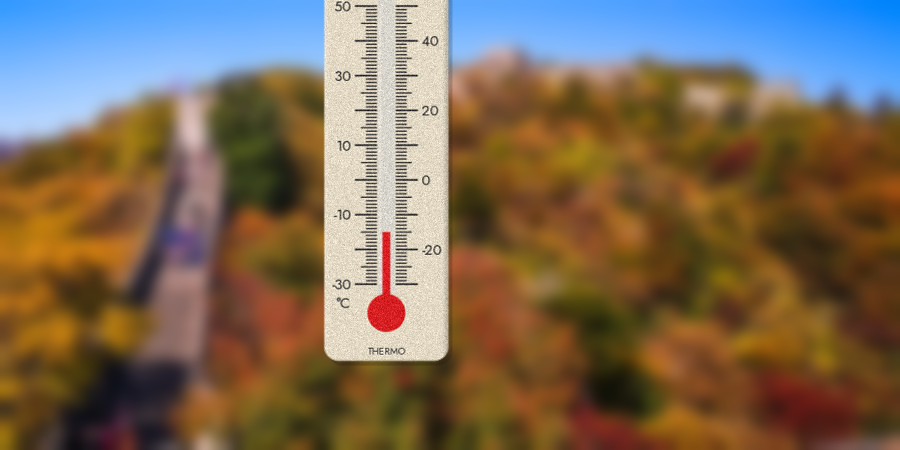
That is -15 °C
